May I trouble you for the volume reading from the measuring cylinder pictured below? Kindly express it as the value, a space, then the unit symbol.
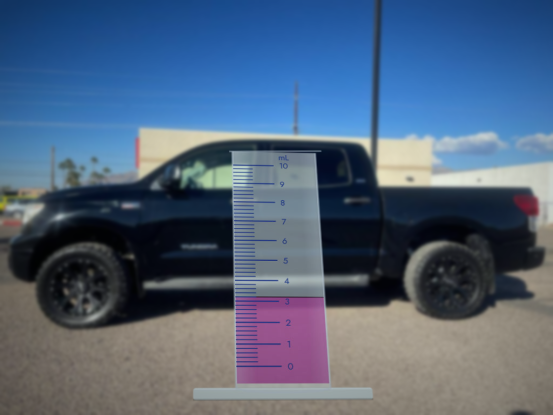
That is 3.2 mL
